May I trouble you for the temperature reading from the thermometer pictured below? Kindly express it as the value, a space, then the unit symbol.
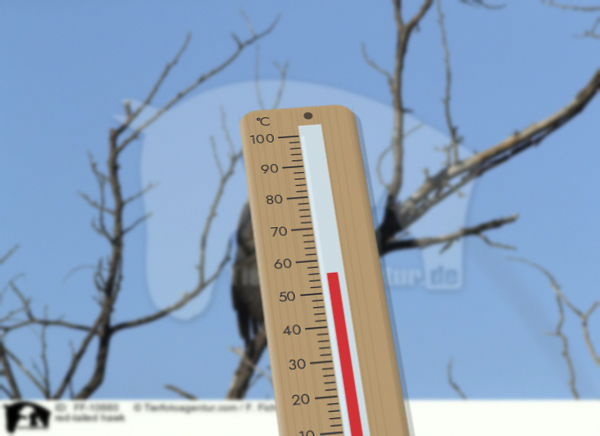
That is 56 °C
